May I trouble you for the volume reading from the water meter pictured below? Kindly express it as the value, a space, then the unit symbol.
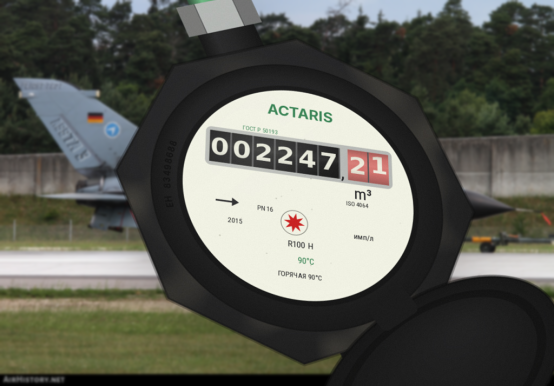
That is 2247.21 m³
